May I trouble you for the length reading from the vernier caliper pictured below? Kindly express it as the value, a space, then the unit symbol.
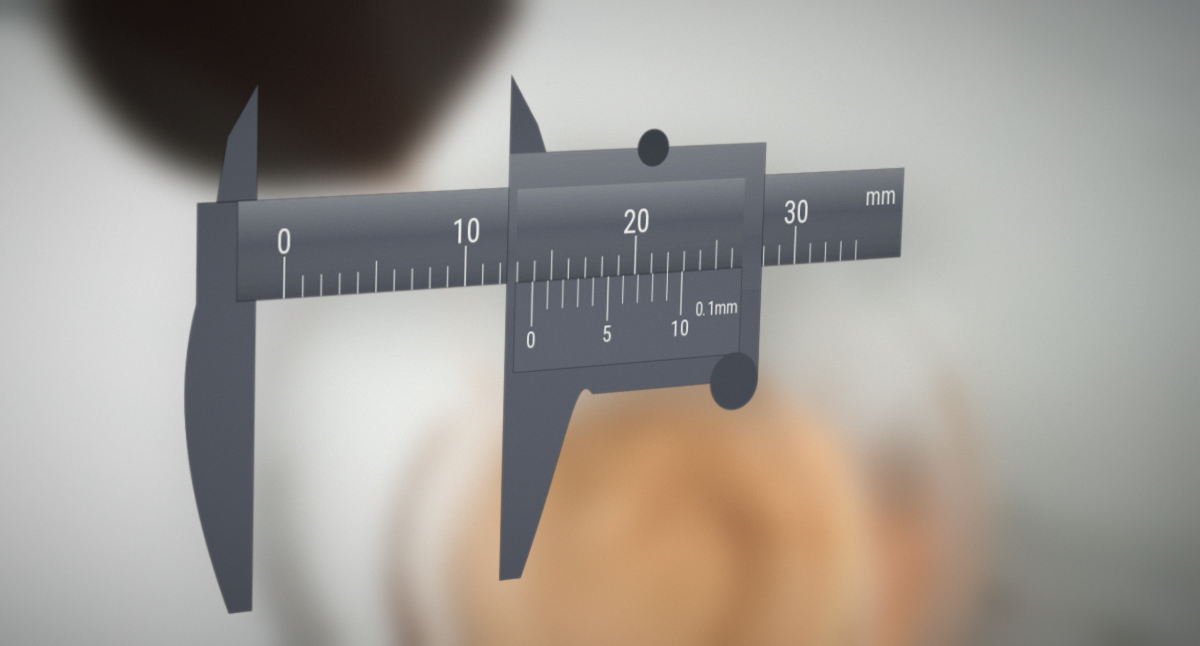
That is 13.9 mm
